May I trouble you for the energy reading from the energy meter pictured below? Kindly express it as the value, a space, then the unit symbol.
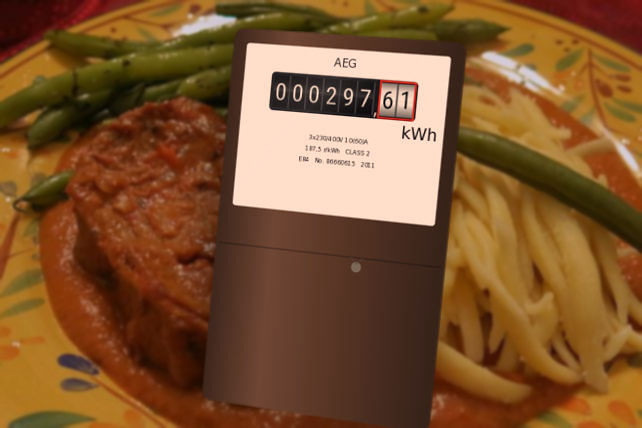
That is 297.61 kWh
